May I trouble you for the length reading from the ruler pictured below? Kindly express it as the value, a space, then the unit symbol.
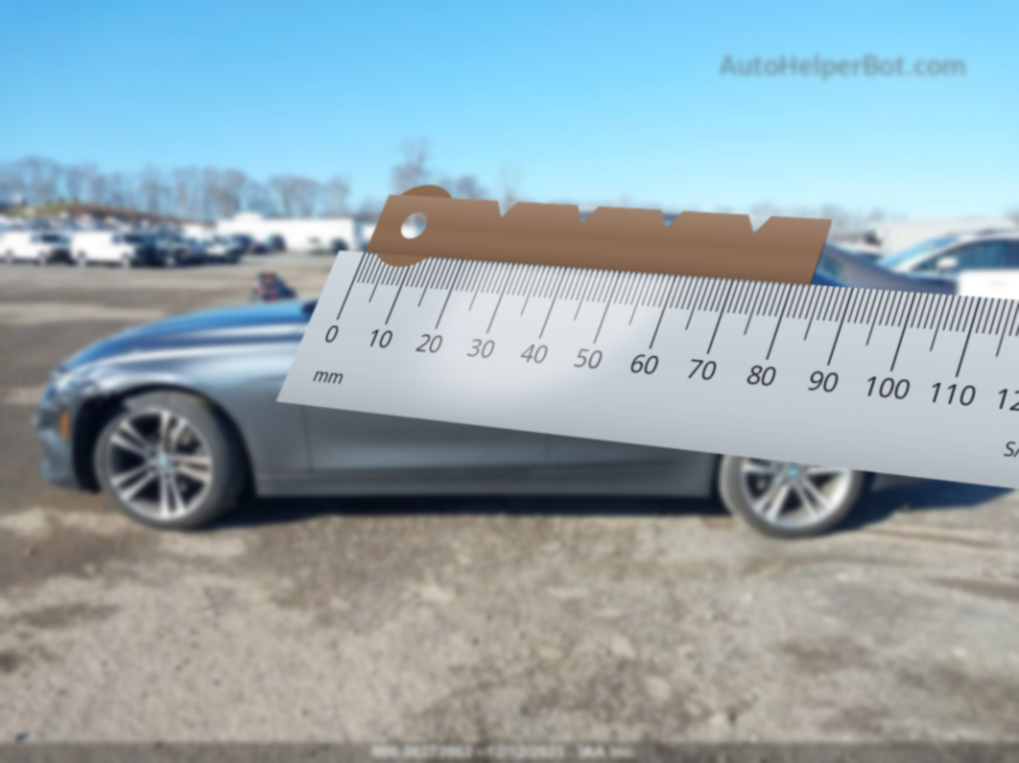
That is 83 mm
